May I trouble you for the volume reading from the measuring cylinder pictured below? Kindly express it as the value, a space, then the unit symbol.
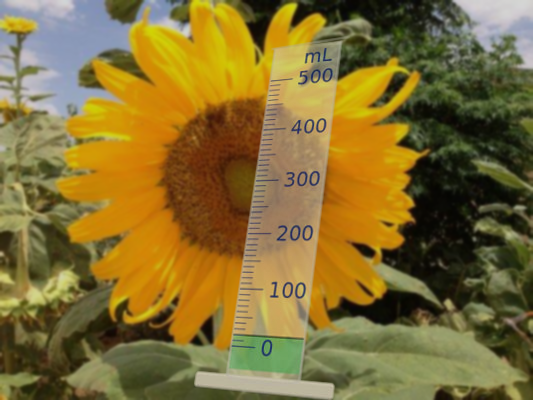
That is 20 mL
